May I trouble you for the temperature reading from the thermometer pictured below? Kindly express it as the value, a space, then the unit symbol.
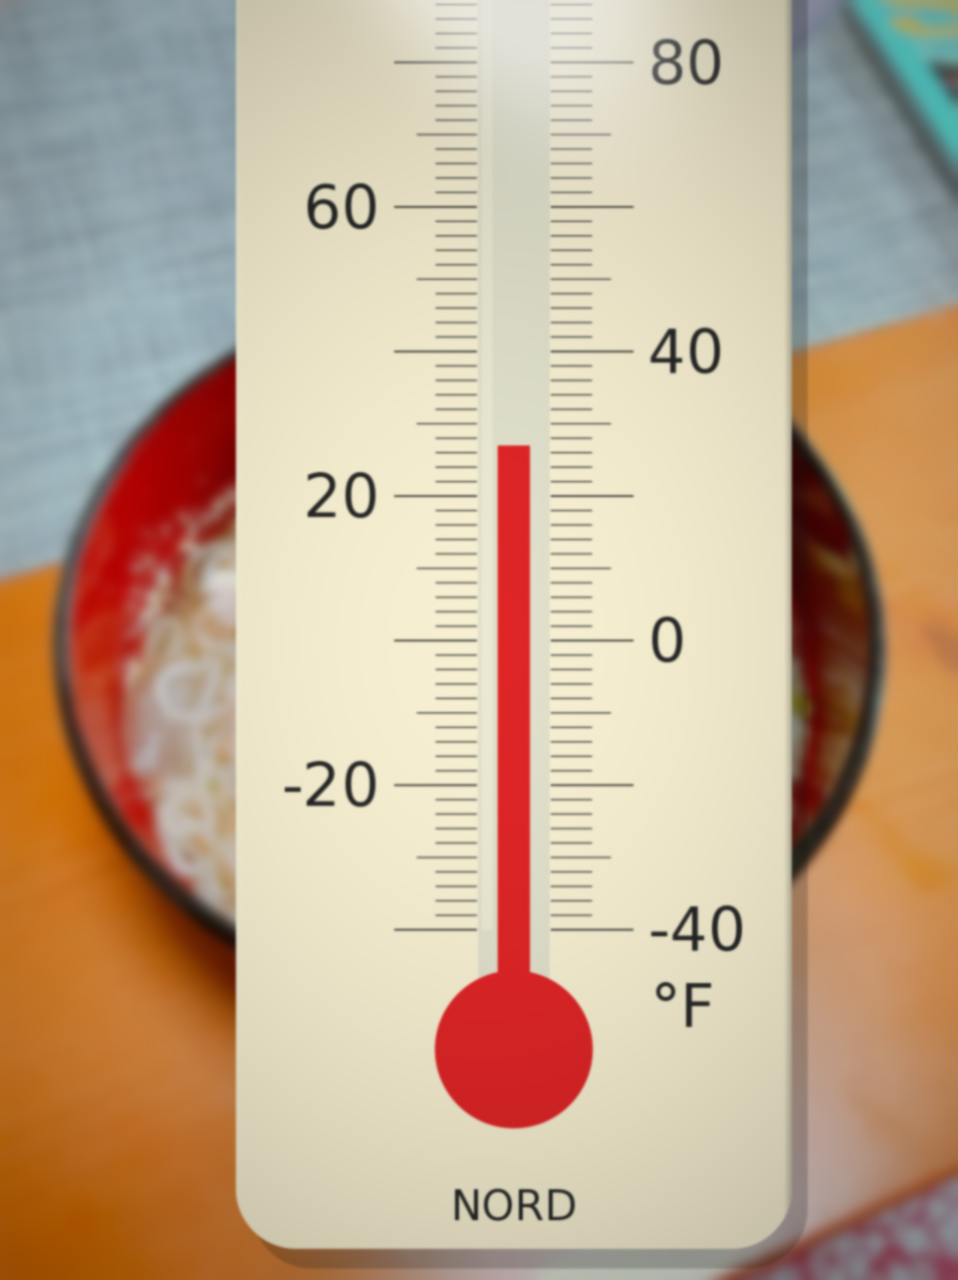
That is 27 °F
